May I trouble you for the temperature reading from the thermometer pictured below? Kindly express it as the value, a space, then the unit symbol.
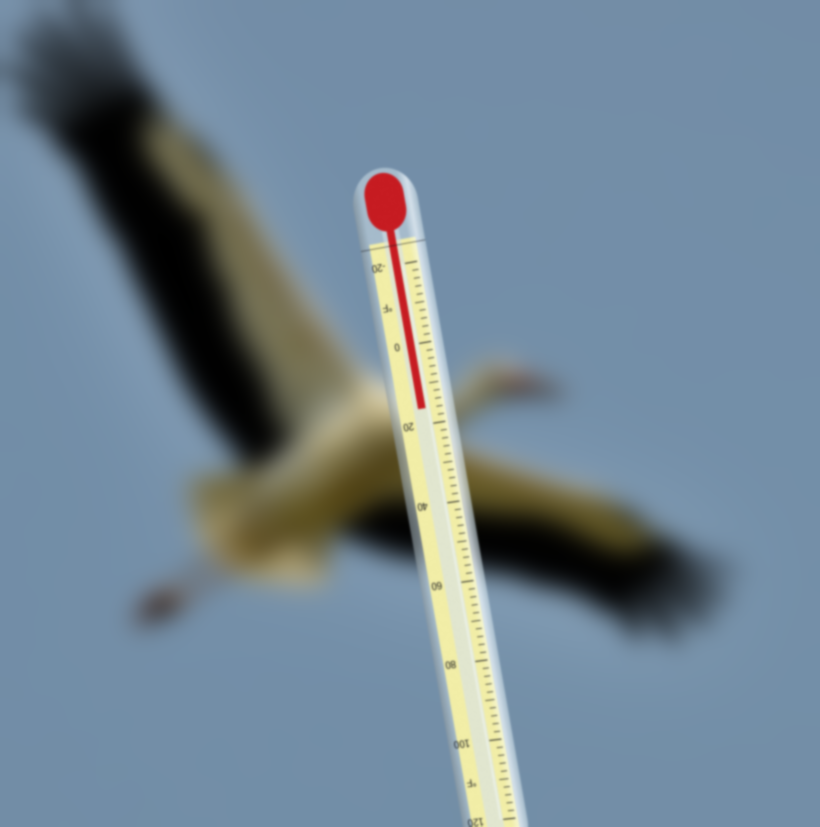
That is 16 °F
